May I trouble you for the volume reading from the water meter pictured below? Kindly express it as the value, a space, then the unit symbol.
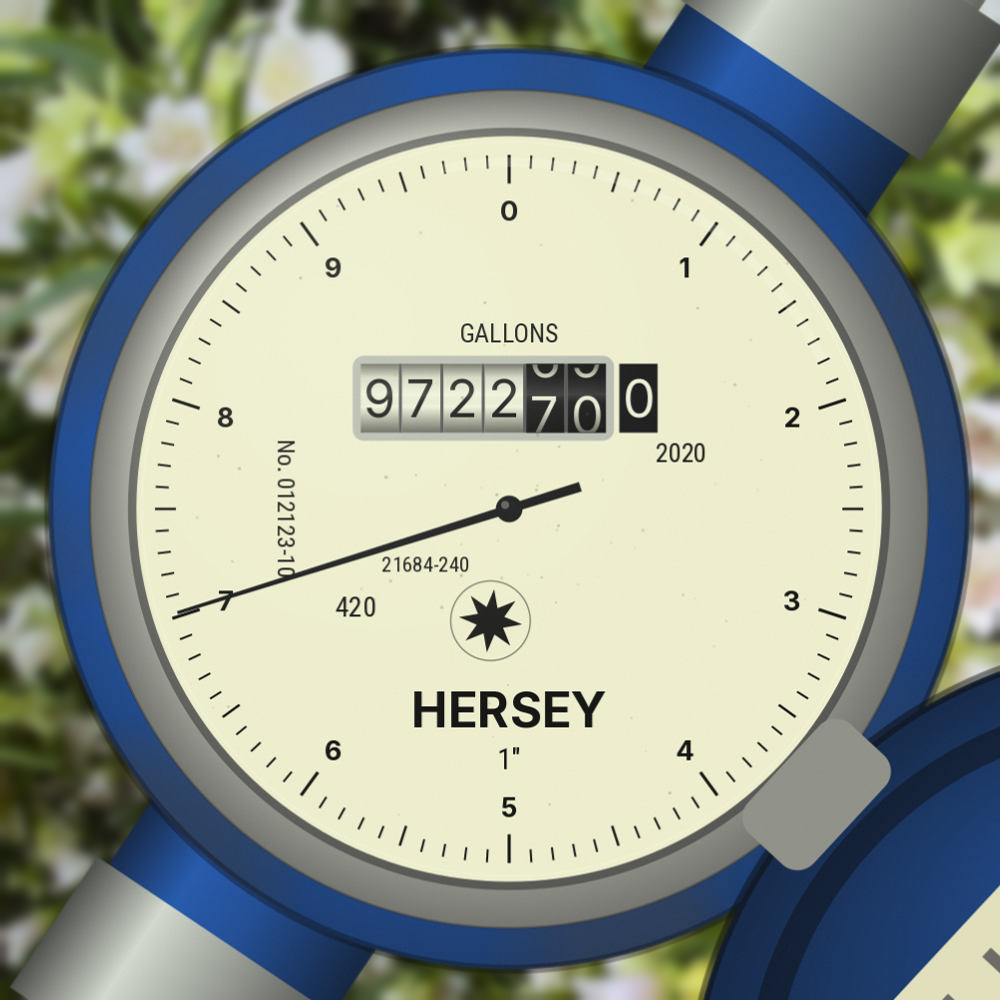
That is 9722697.0 gal
